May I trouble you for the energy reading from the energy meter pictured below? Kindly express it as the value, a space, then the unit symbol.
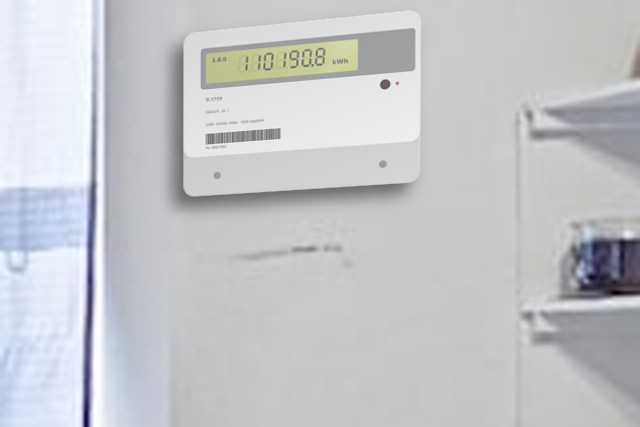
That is 110190.8 kWh
